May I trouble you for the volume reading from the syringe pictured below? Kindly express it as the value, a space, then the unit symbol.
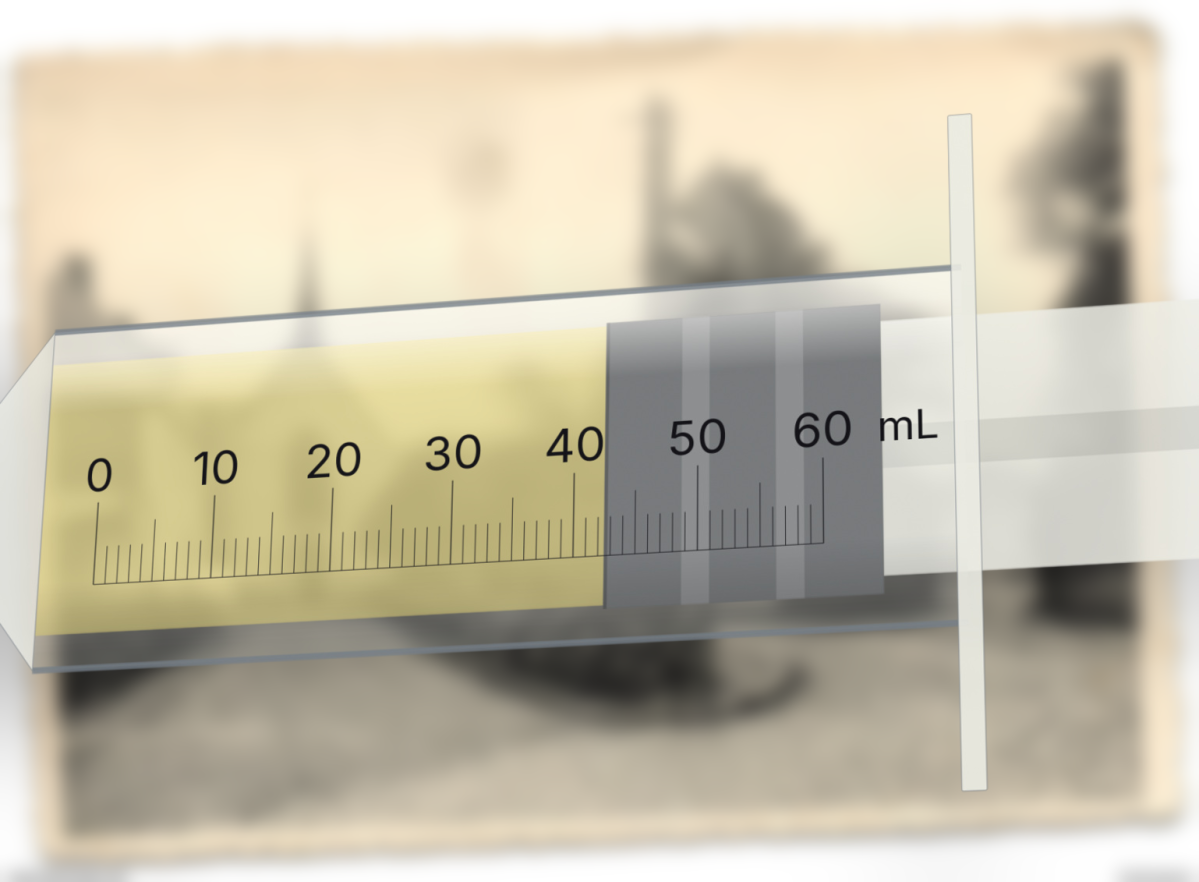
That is 42.5 mL
